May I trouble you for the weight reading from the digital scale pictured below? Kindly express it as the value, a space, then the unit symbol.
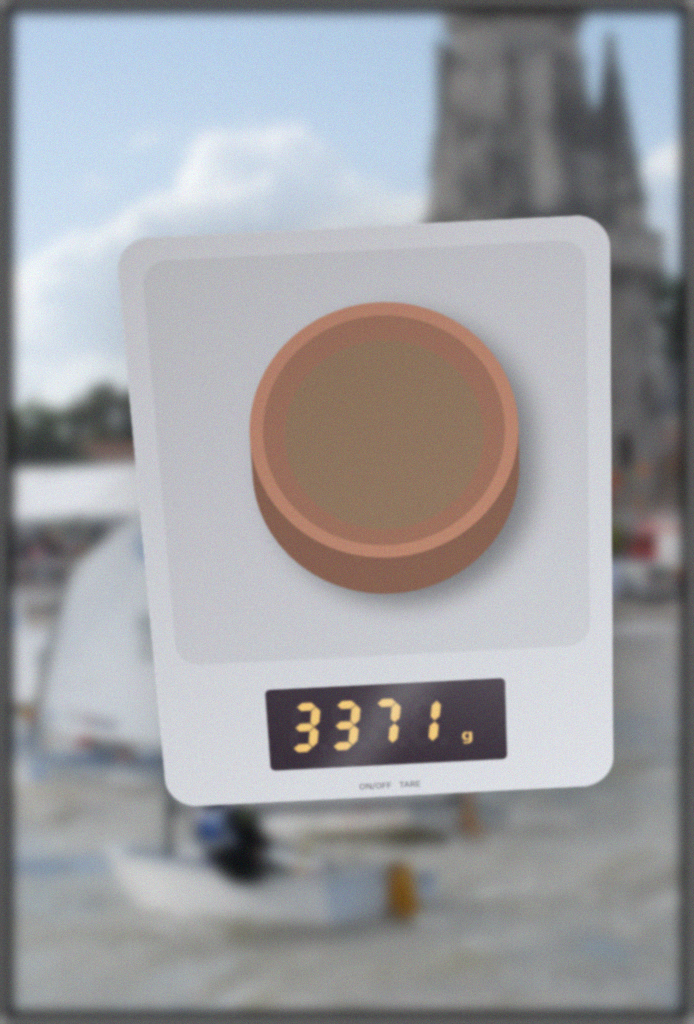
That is 3371 g
